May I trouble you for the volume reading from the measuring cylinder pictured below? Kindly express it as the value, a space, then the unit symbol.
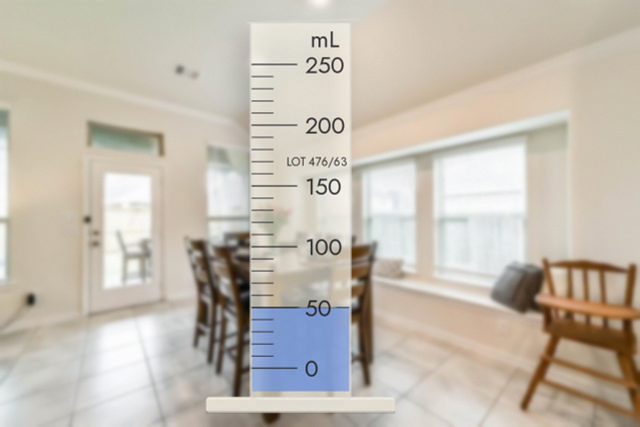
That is 50 mL
